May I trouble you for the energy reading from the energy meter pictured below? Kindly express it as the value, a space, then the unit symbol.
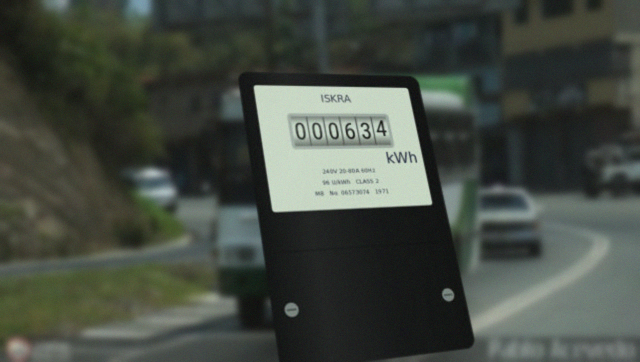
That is 634 kWh
